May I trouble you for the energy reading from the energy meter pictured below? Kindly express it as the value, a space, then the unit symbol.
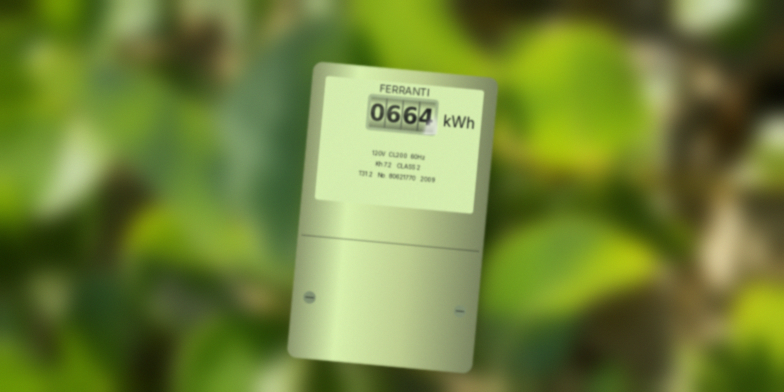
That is 664 kWh
